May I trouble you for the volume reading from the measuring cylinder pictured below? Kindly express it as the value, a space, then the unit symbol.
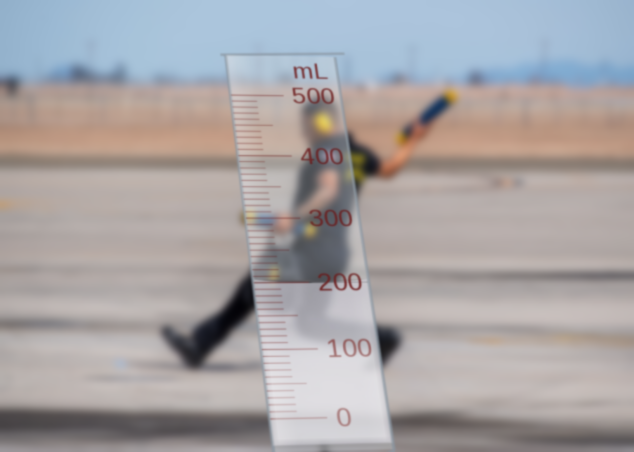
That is 200 mL
